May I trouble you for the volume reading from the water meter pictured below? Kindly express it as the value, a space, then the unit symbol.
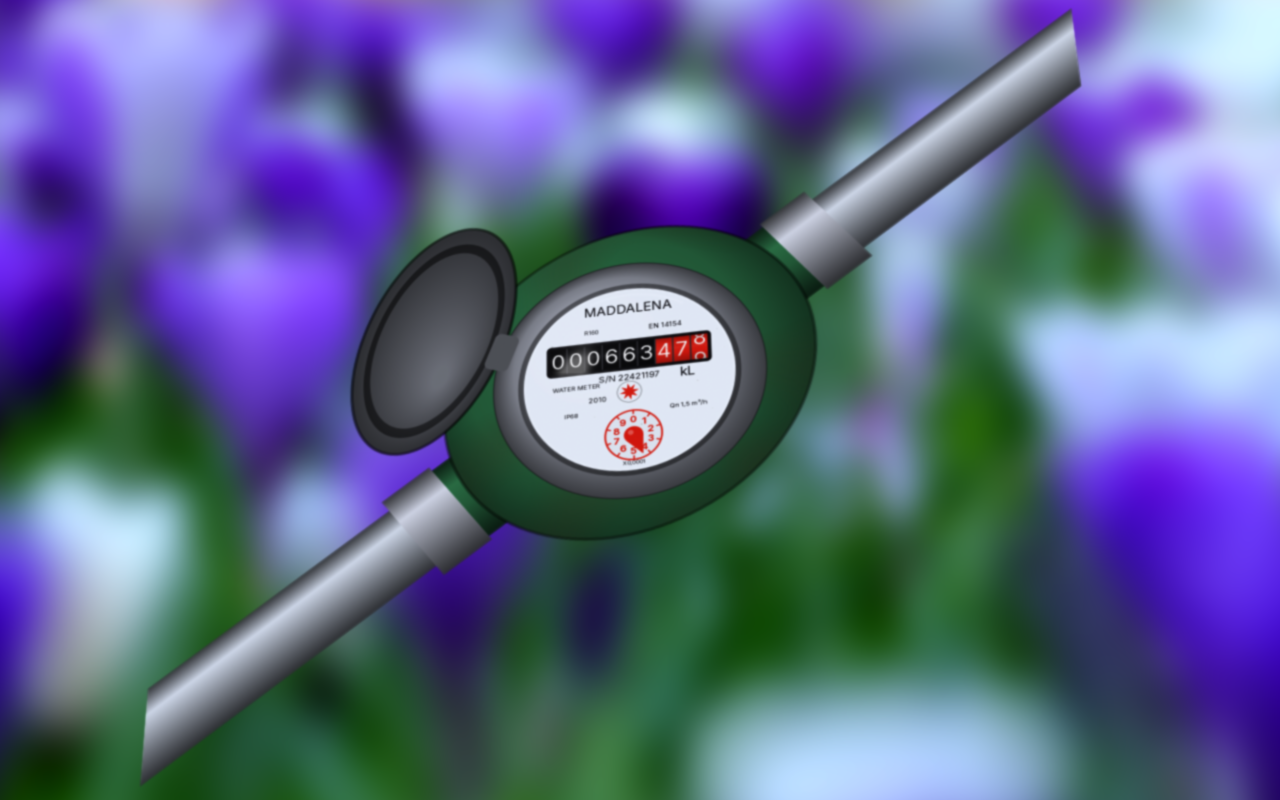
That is 663.4784 kL
